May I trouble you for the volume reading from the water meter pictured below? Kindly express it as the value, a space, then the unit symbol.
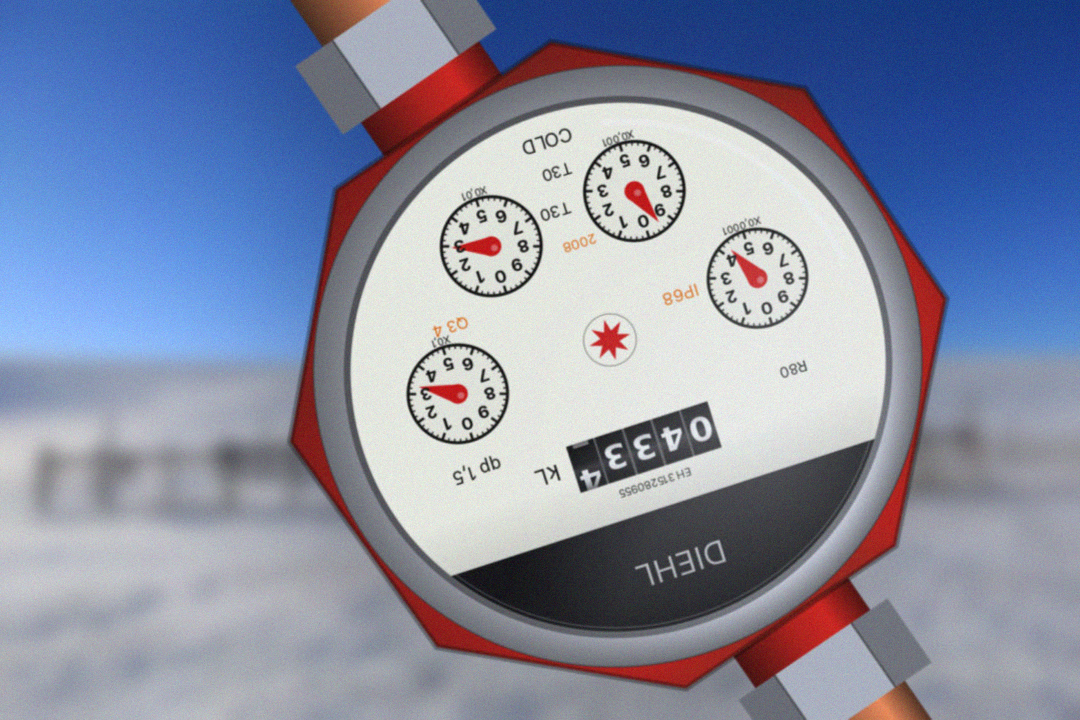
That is 4334.3294 kL
